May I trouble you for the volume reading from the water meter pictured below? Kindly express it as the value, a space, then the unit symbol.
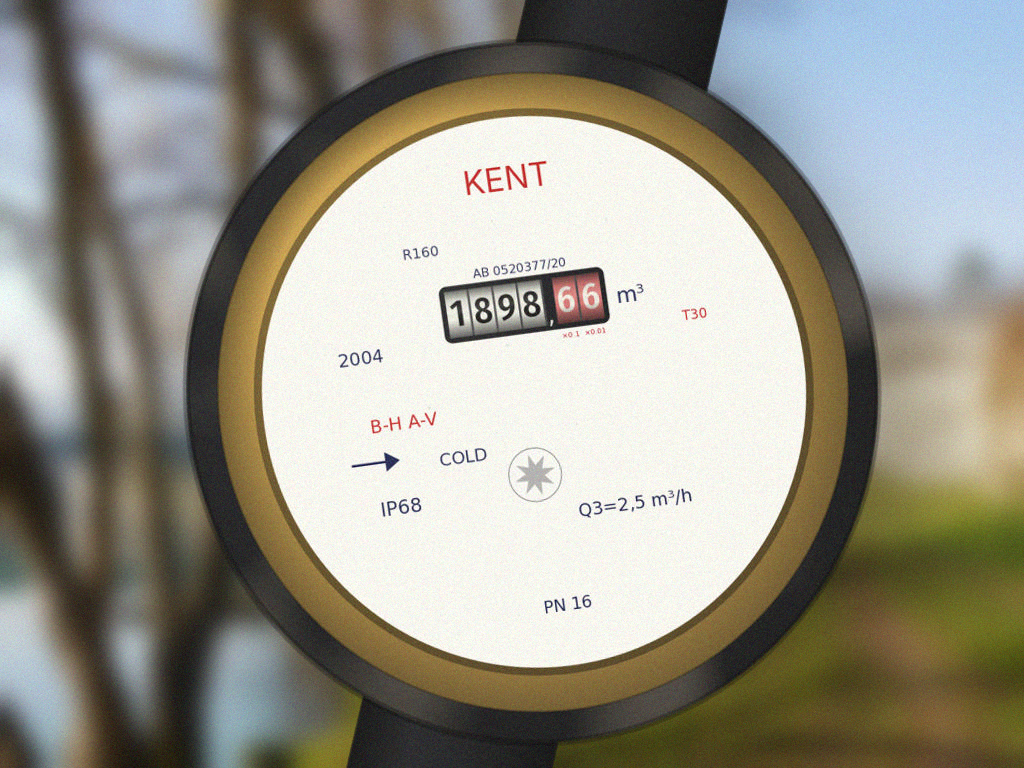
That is 1898.66 m³
